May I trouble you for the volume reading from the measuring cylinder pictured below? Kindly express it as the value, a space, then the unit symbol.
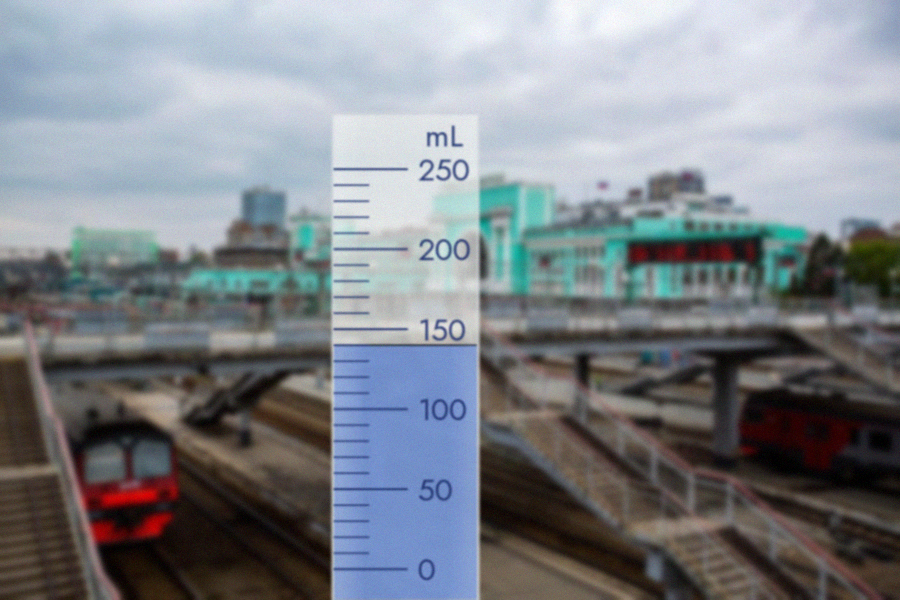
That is 140 mL
